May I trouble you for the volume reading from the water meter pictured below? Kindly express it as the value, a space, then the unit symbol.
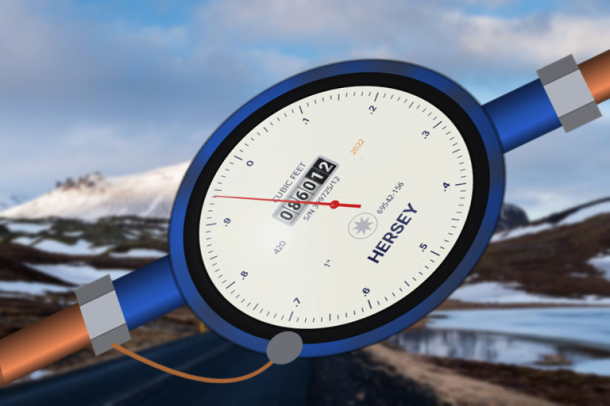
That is 86011.94 ft³
